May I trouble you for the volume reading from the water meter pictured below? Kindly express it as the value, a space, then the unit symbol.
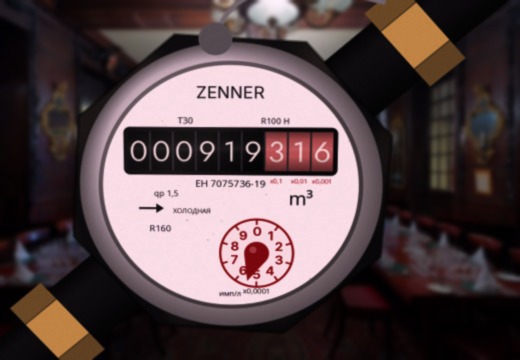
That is 919.3165 m³
